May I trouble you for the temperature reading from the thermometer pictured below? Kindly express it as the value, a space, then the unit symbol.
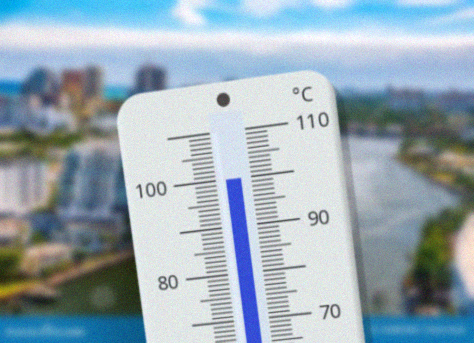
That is 100 °C
